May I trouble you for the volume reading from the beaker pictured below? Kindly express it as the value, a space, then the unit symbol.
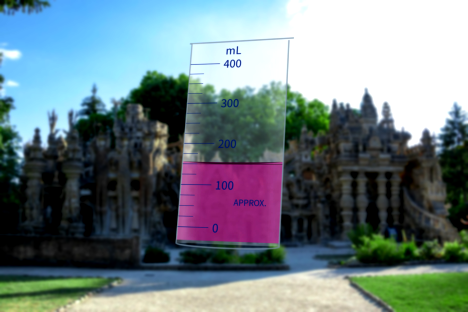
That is 150 mL
